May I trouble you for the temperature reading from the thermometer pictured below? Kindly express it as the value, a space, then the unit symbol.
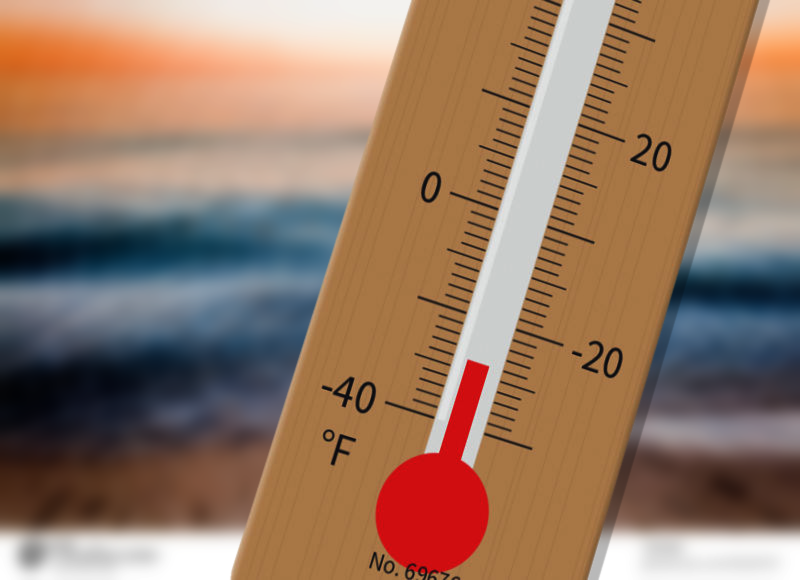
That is -28 °F
